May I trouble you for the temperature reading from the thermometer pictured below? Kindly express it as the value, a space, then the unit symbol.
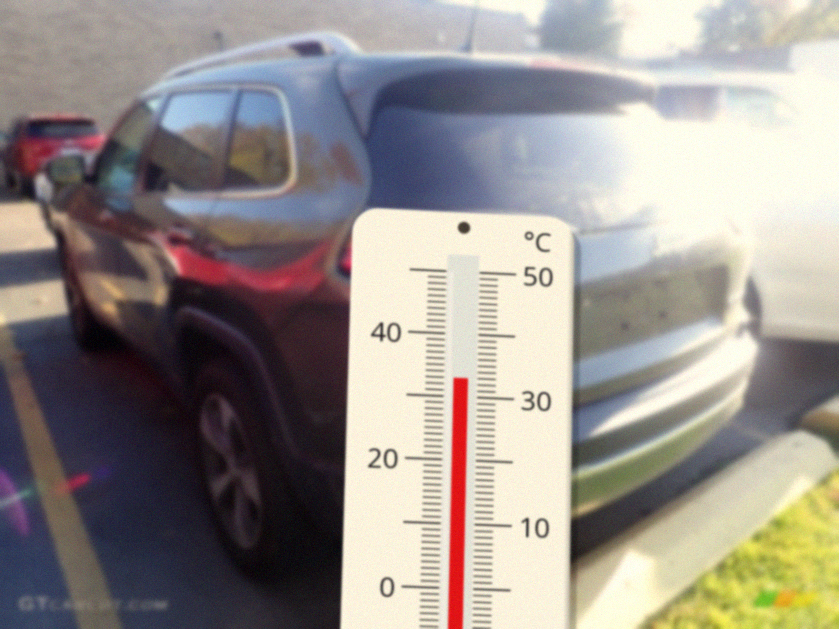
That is 33 °C
